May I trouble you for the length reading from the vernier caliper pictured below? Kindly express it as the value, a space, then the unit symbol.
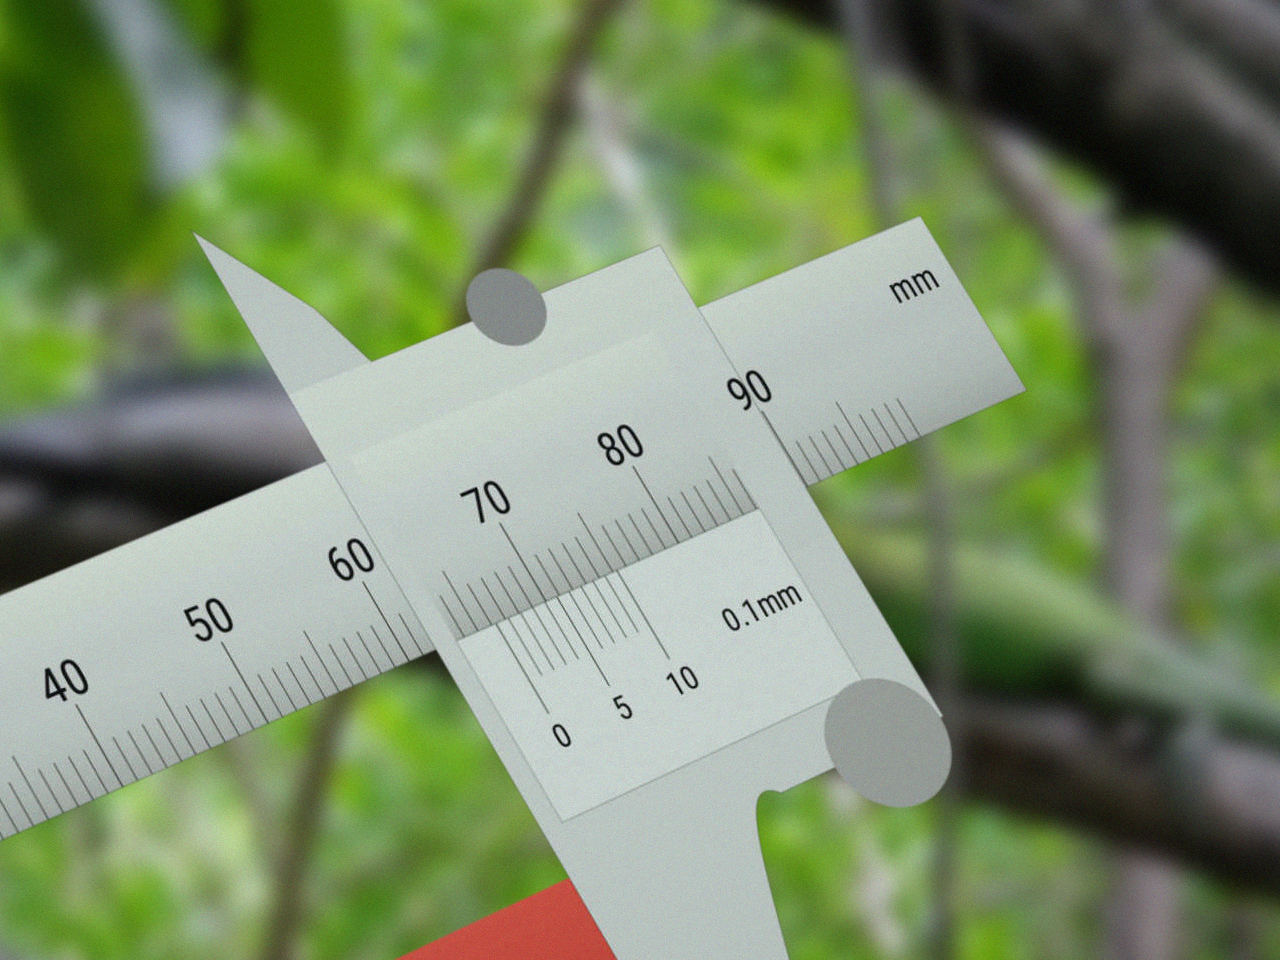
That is 66.3 mm
